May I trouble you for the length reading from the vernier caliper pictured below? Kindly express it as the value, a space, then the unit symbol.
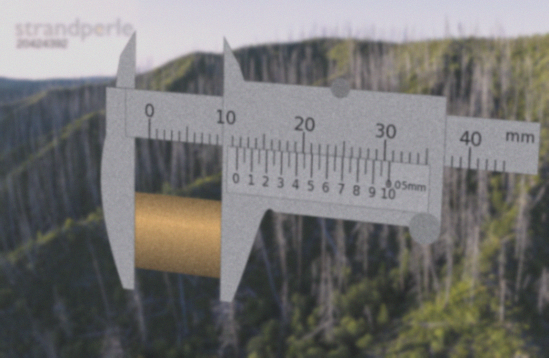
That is 11.6 mm
